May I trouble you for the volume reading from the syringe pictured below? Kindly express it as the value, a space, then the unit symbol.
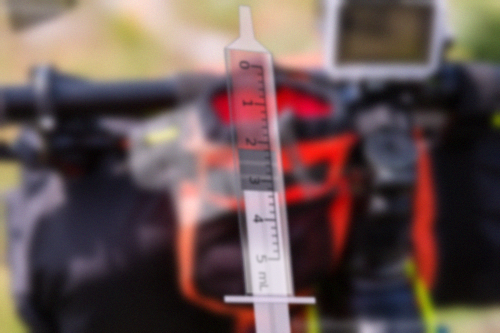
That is 2.2 mL
